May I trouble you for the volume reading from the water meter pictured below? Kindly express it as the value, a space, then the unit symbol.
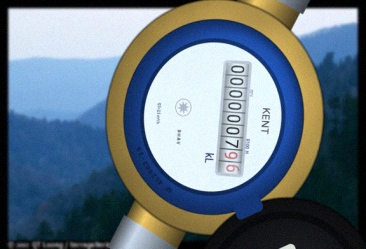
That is 7.96 kL
